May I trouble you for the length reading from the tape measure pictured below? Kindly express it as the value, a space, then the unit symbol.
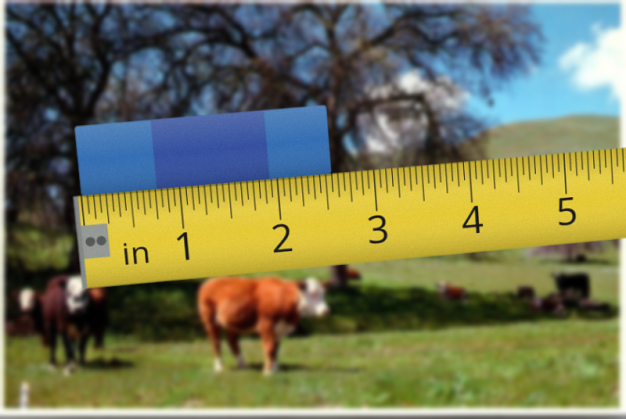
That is 2.5625 in
